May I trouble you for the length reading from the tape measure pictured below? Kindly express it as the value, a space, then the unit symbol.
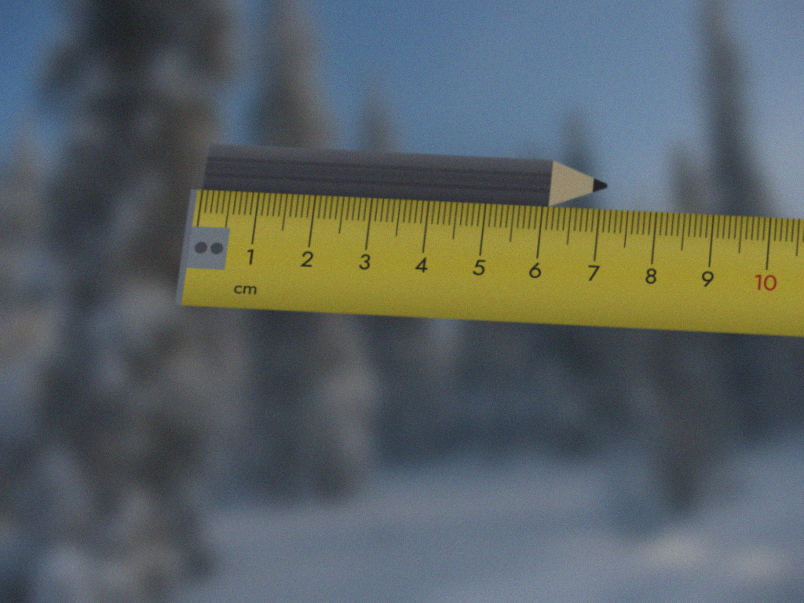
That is 7.1 cm
